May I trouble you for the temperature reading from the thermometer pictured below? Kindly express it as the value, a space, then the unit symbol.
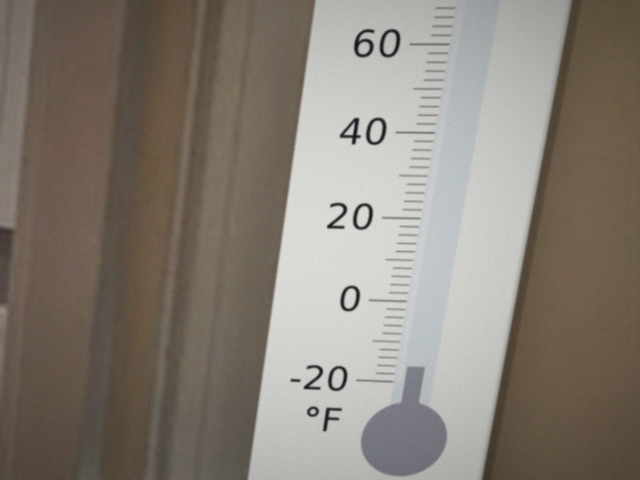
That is -16 °F
